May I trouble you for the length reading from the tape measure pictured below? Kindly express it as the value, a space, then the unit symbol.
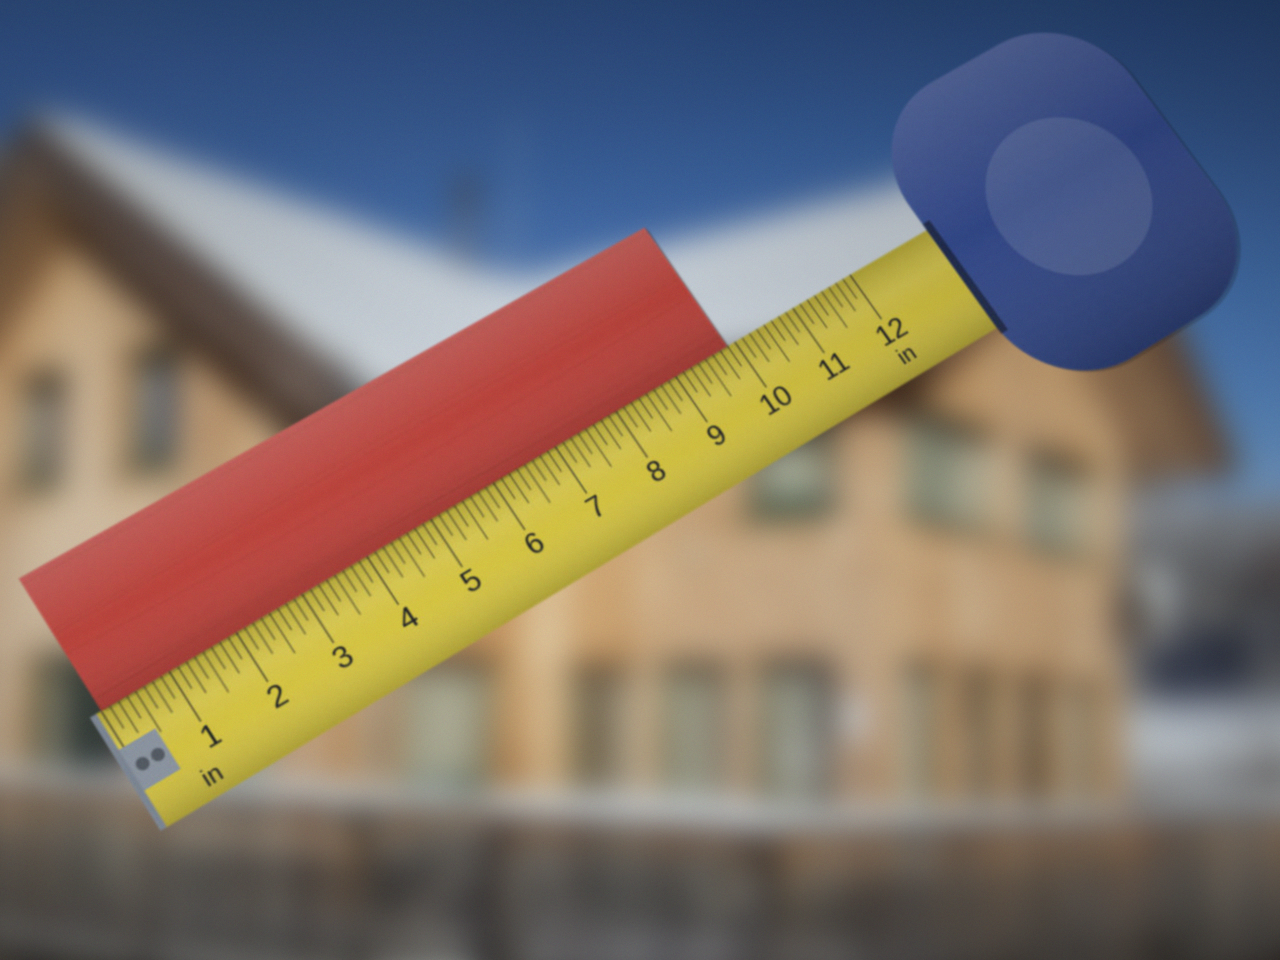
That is 9.875 in
